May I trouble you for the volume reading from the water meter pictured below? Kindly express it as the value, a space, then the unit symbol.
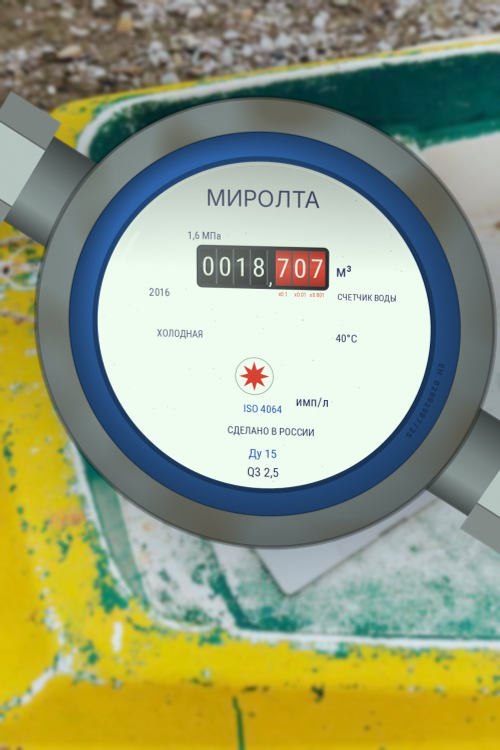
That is 18.707 m³
